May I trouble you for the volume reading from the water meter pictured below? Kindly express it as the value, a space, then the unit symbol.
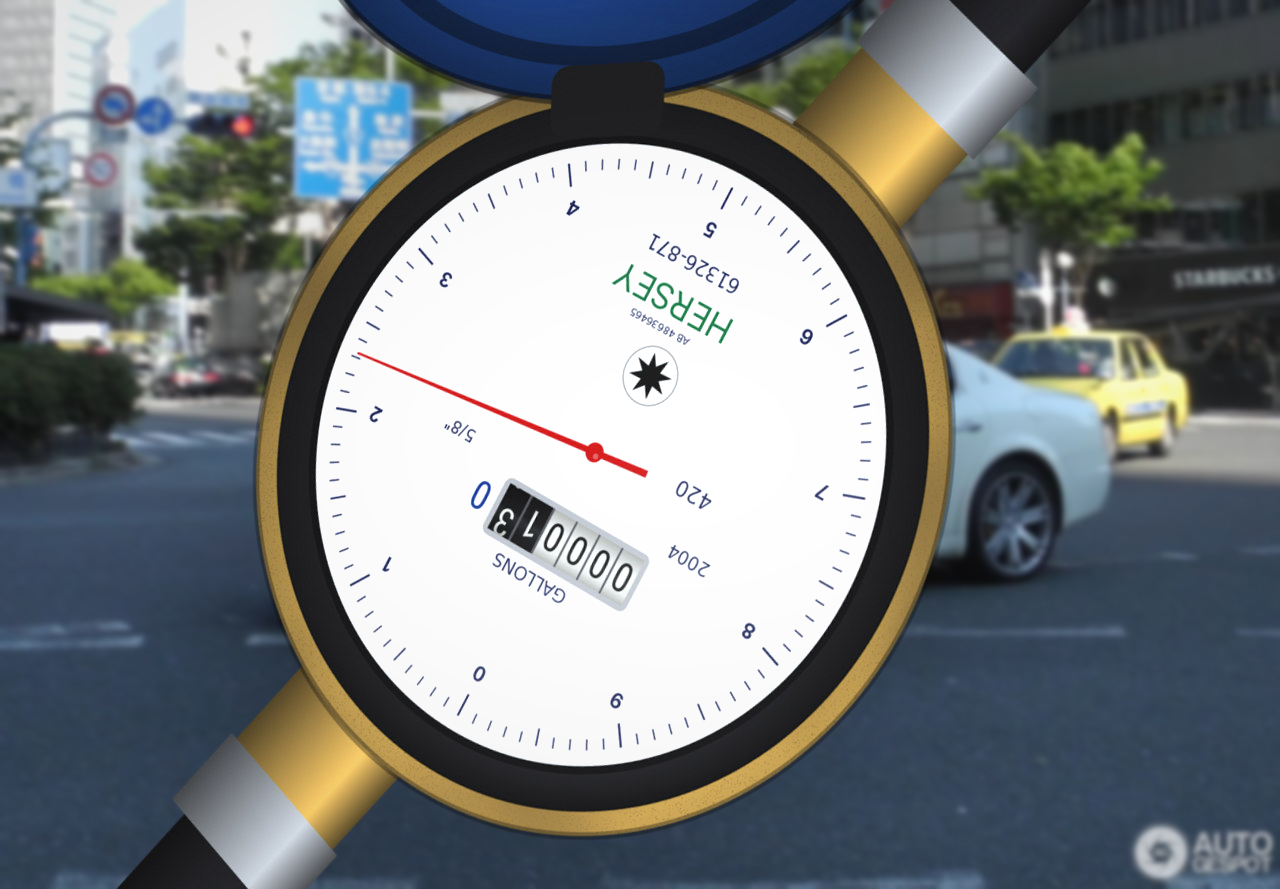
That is 132.3 gal
